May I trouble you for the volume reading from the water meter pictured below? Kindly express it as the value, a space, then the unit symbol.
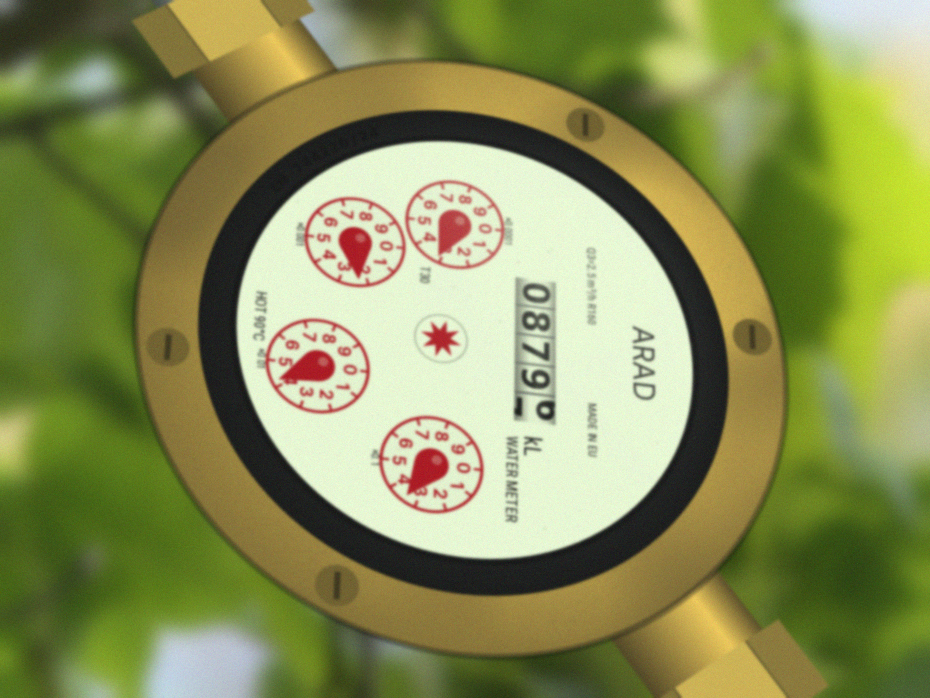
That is 8796.3423 kL
